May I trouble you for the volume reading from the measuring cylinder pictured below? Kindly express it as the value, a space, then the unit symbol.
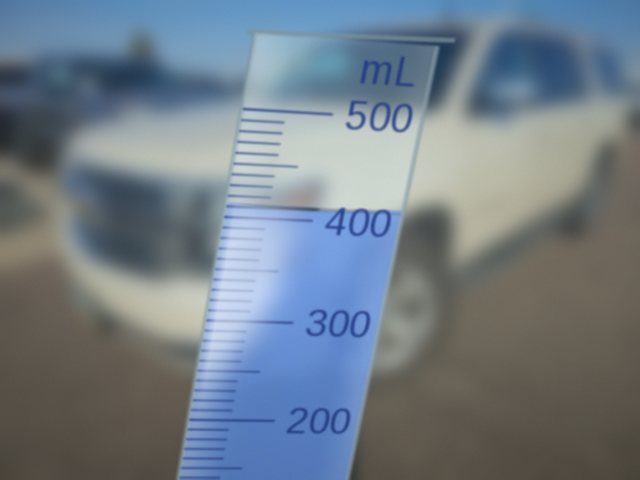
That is 410 mL
